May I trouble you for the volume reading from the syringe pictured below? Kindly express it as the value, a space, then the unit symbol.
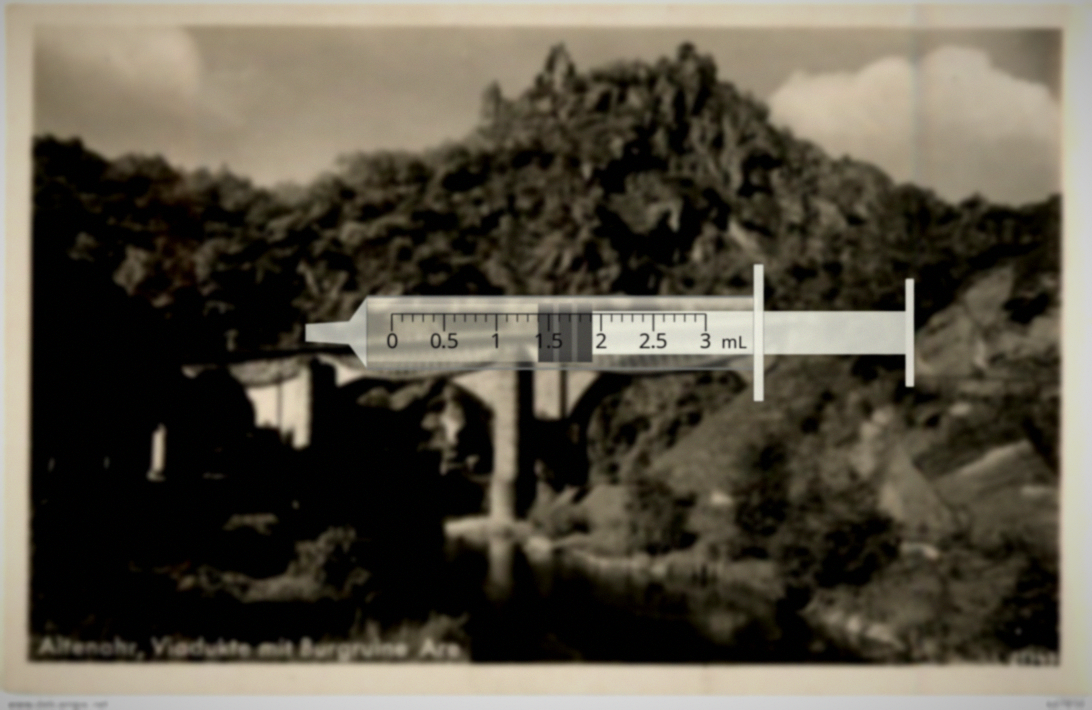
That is 1.4 mL
